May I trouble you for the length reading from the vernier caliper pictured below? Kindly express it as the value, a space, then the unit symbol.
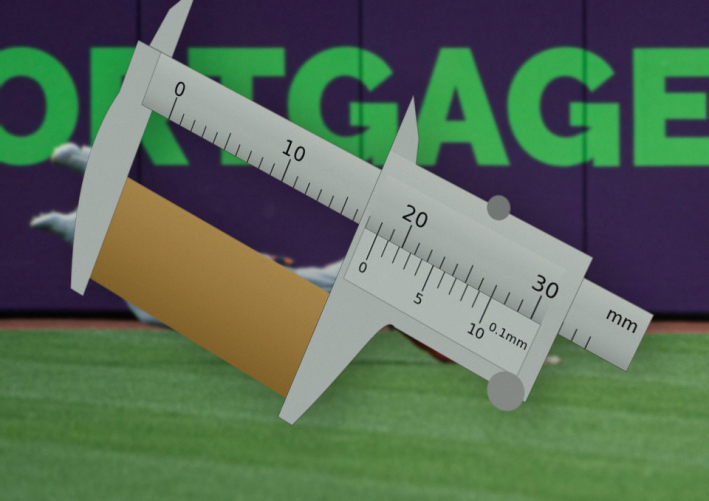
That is 18.0 mm
